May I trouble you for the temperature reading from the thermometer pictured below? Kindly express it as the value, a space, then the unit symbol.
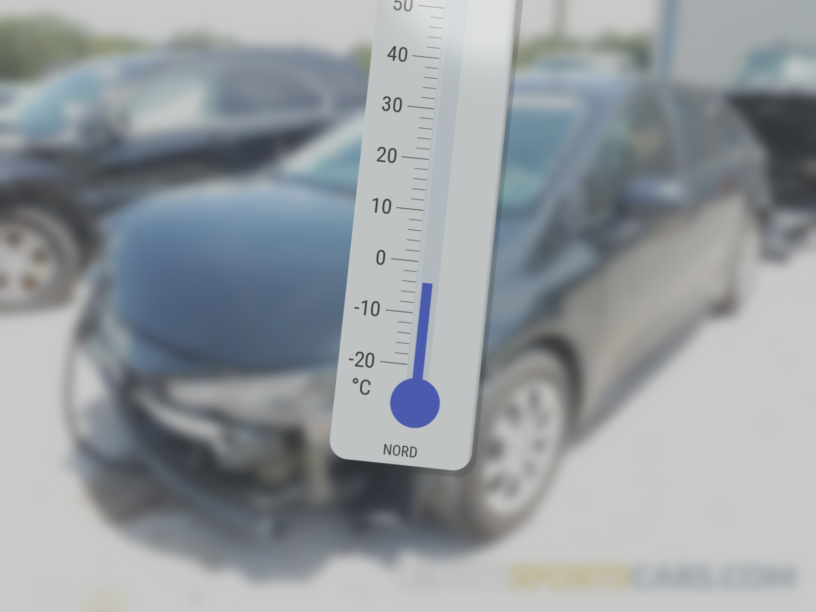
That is -4 °C
